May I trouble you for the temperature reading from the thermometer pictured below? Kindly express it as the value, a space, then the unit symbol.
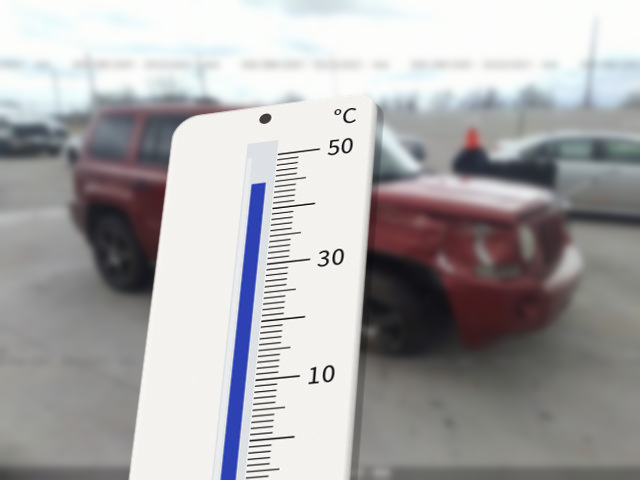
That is 45 °C
